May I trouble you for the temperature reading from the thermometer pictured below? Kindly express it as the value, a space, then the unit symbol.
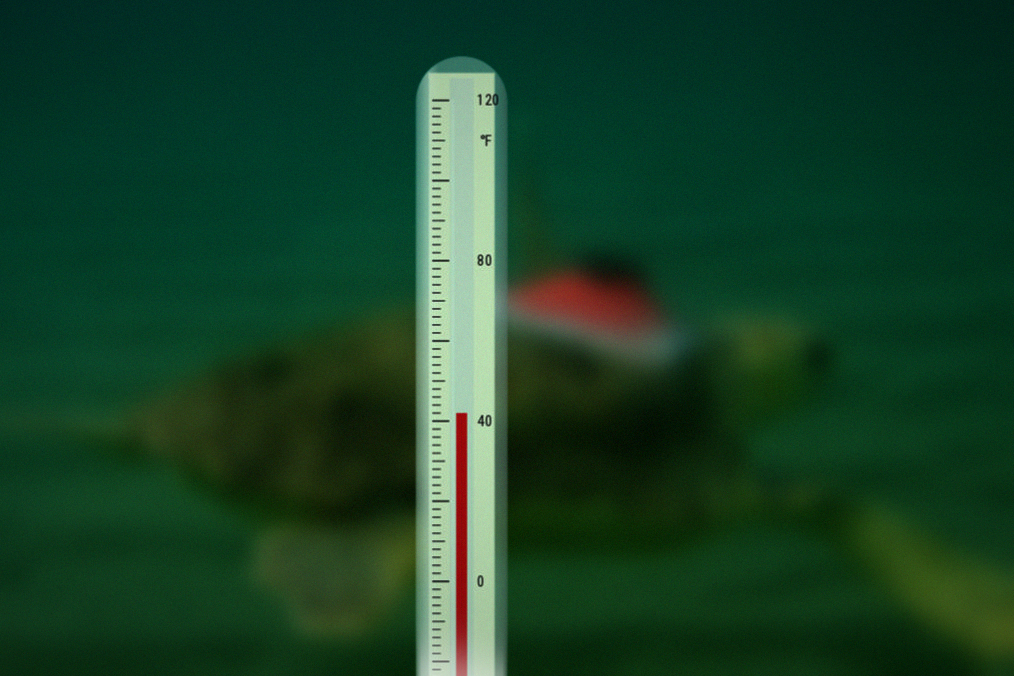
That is 42 °F
